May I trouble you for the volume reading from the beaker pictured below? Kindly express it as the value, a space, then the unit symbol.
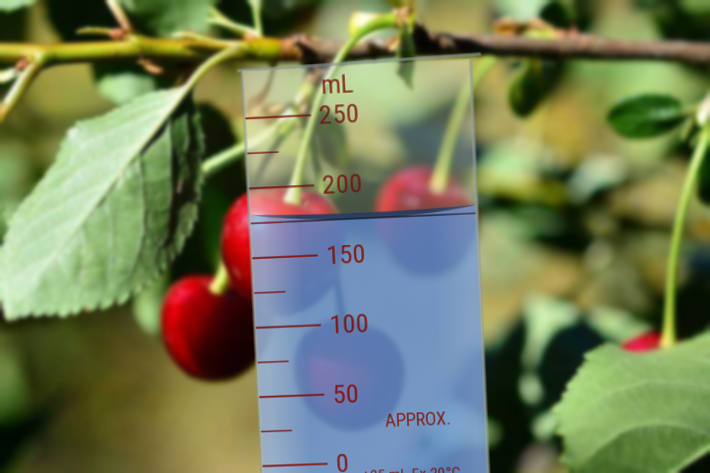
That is 175 mL
